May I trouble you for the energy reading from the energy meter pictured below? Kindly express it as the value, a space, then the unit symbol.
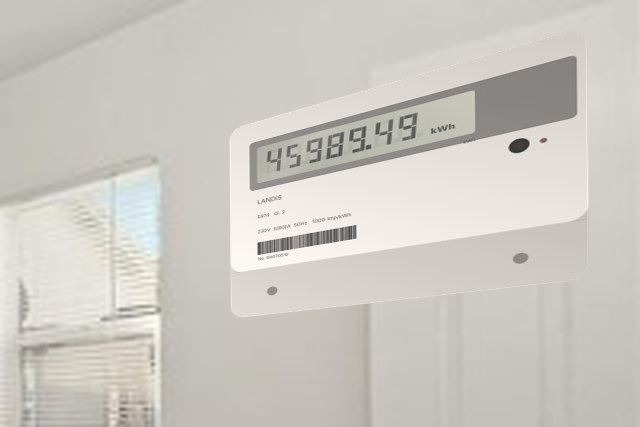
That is 45989.49 kWh
